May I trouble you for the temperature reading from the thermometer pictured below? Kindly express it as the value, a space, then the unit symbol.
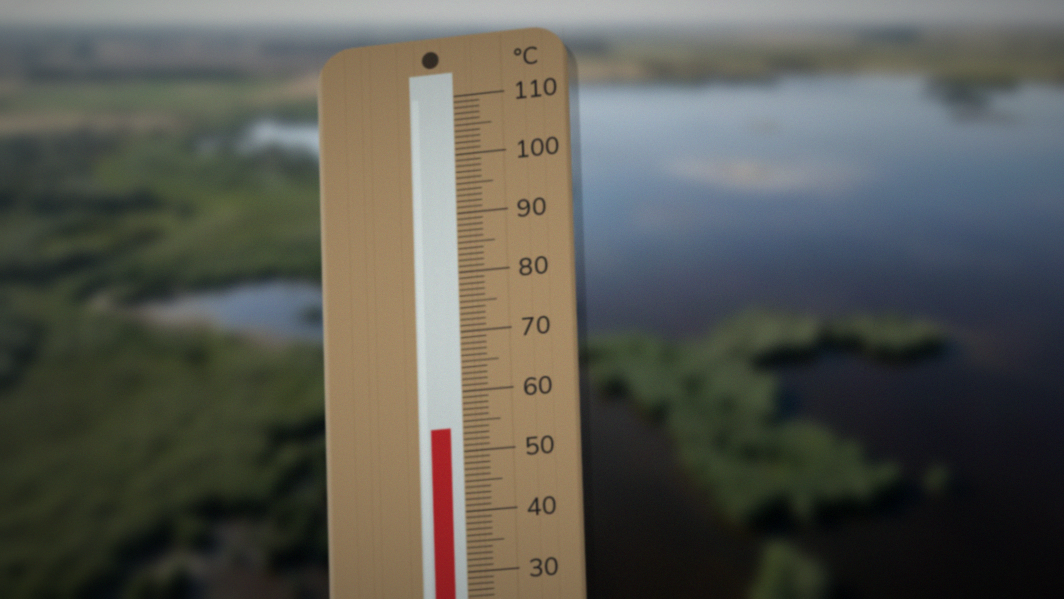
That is 54 °C
